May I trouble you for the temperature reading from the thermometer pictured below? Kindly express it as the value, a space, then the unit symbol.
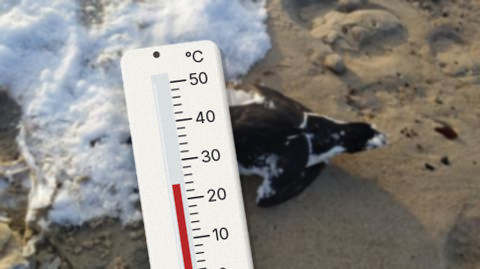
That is 24 °C
